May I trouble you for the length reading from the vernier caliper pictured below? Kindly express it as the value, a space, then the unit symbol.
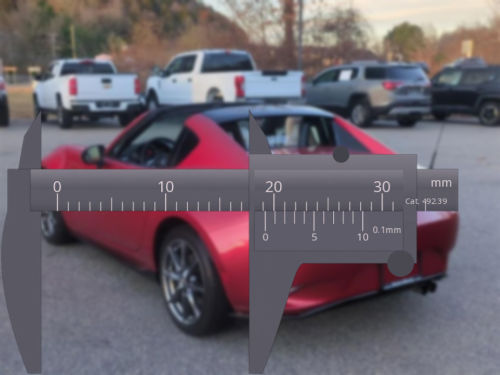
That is 19.2 mm
